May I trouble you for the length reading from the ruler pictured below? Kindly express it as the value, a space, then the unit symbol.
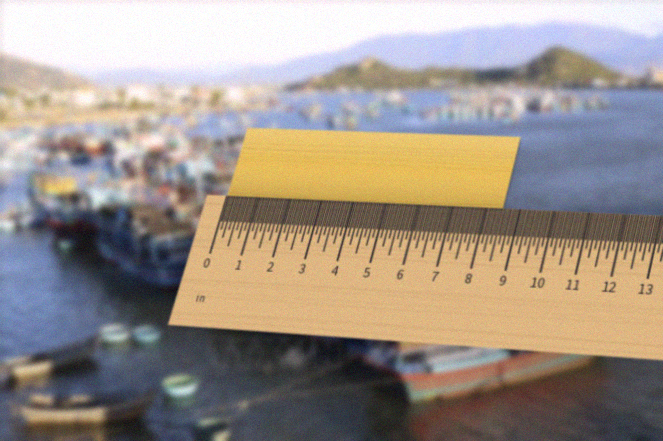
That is 8.5 in
